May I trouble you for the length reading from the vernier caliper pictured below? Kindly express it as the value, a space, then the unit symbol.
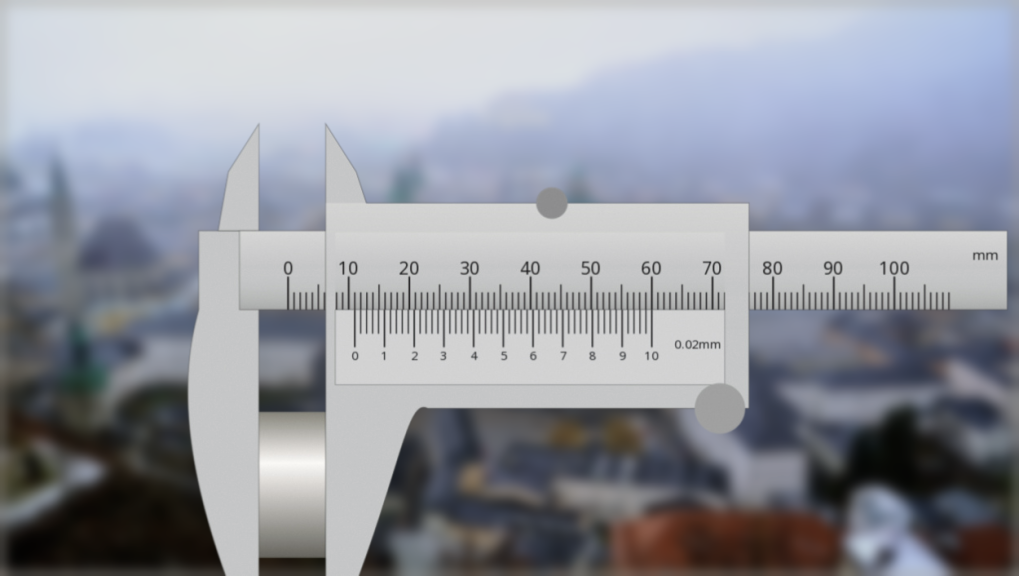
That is 11.0 mm
